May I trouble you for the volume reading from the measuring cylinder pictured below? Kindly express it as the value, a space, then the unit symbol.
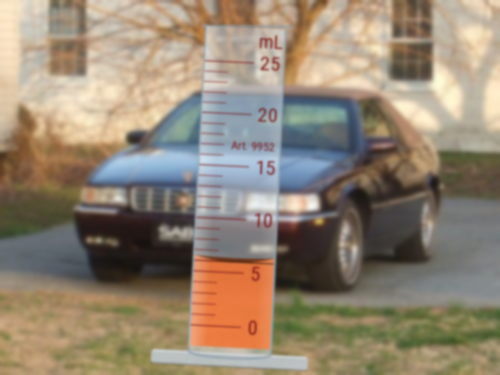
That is 6 mL
